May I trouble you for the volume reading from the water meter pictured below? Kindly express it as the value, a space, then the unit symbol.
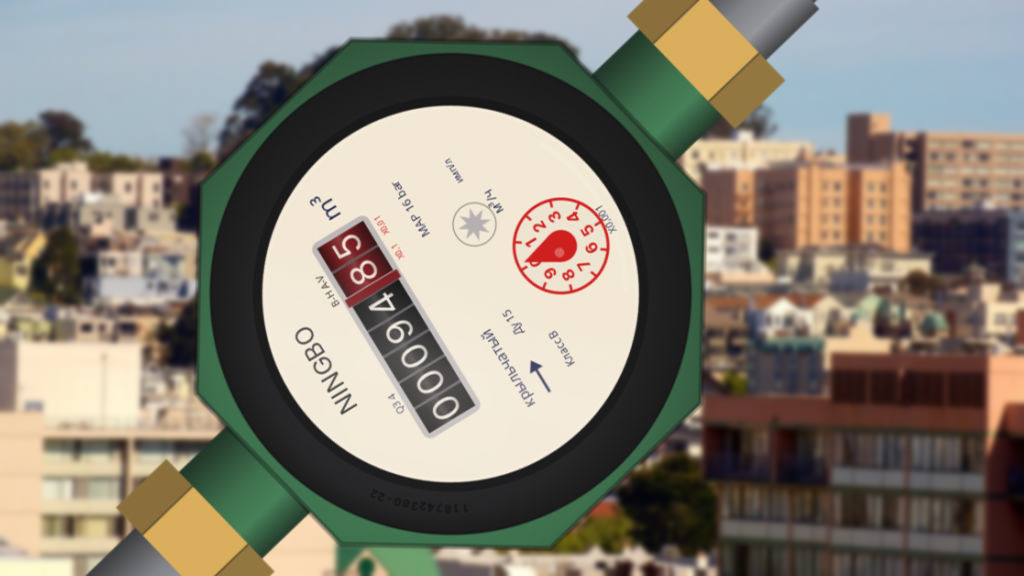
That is 94.850 m³
